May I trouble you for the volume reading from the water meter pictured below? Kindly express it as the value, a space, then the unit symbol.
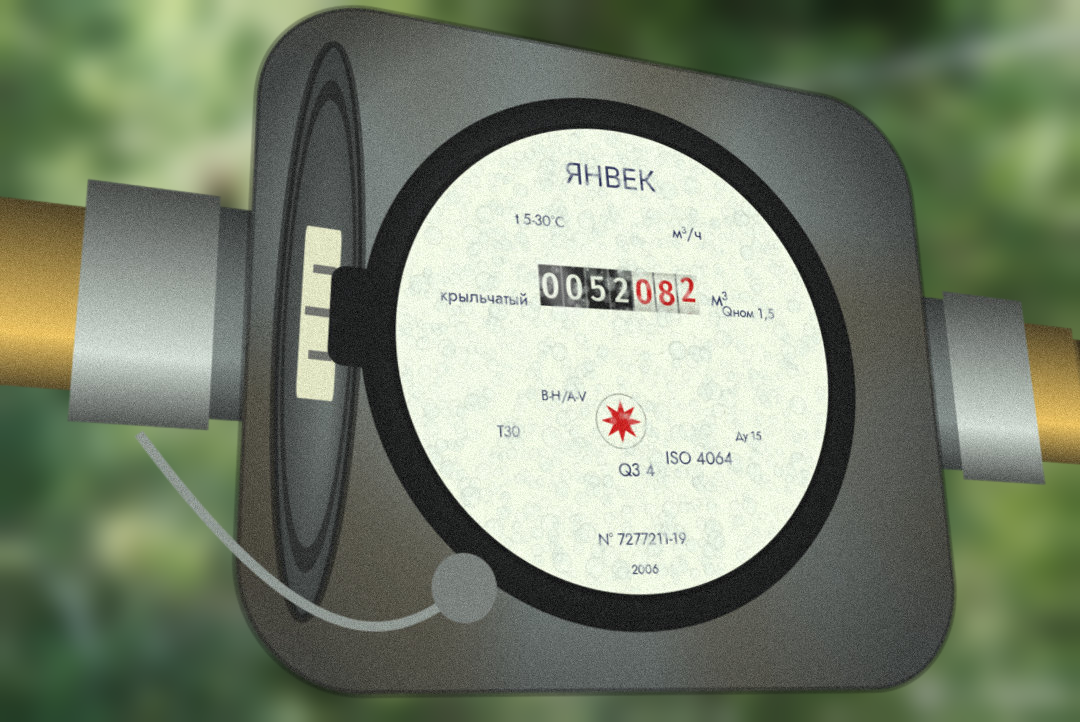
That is 52.082 m³
